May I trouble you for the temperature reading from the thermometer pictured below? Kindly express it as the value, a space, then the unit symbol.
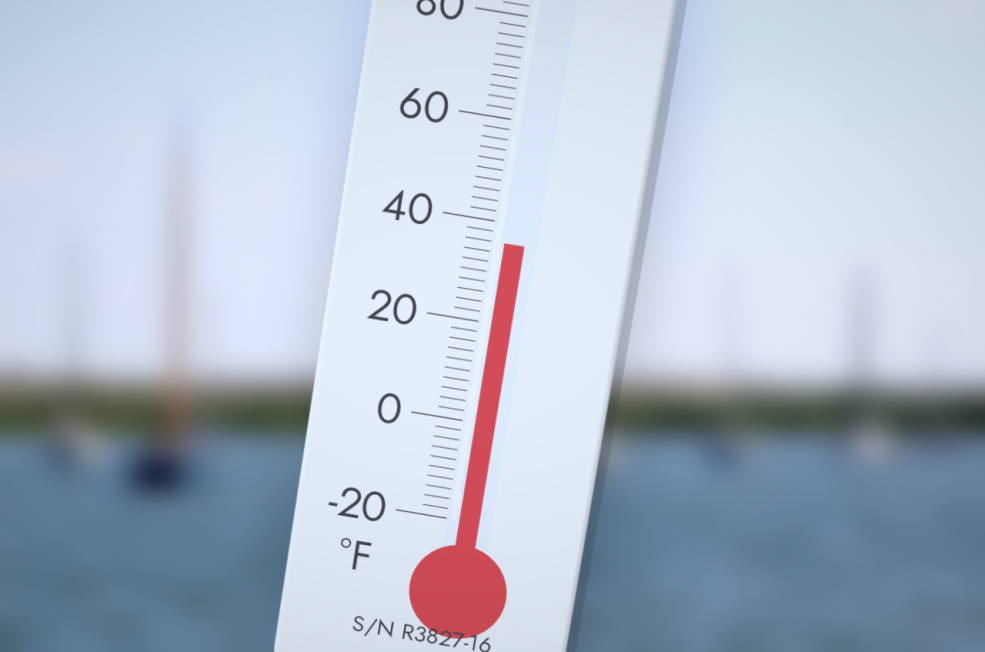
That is 36 °F
